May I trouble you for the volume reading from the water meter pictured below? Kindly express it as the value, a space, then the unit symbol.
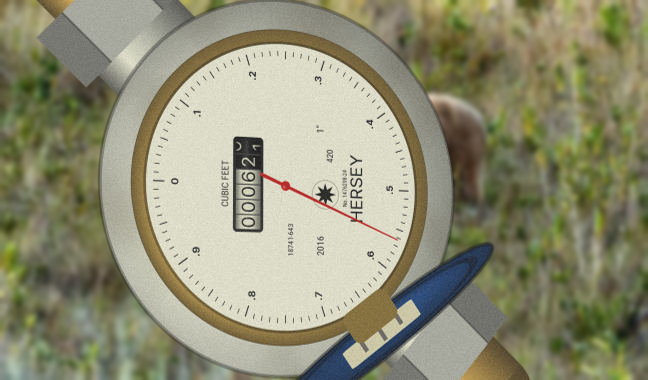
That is 620.56 ft³
